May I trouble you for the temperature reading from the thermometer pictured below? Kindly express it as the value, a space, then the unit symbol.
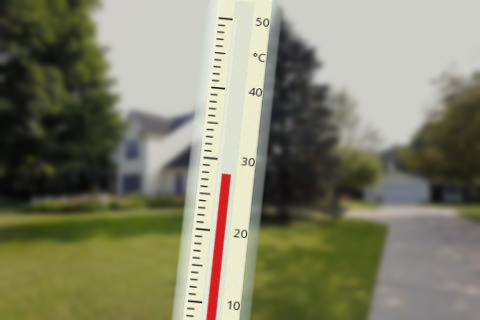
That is 28 °C
